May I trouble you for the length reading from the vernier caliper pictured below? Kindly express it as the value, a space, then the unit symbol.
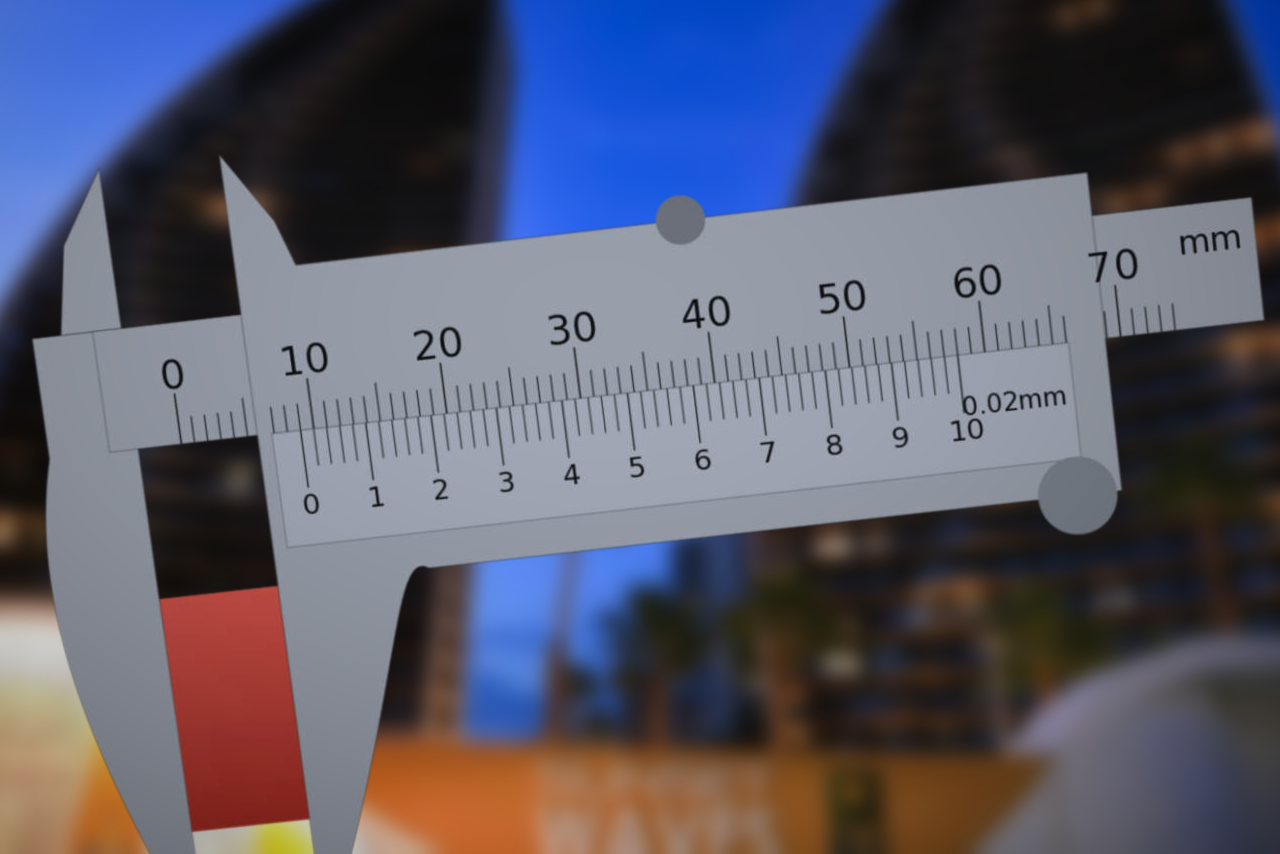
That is 9.0 mm
